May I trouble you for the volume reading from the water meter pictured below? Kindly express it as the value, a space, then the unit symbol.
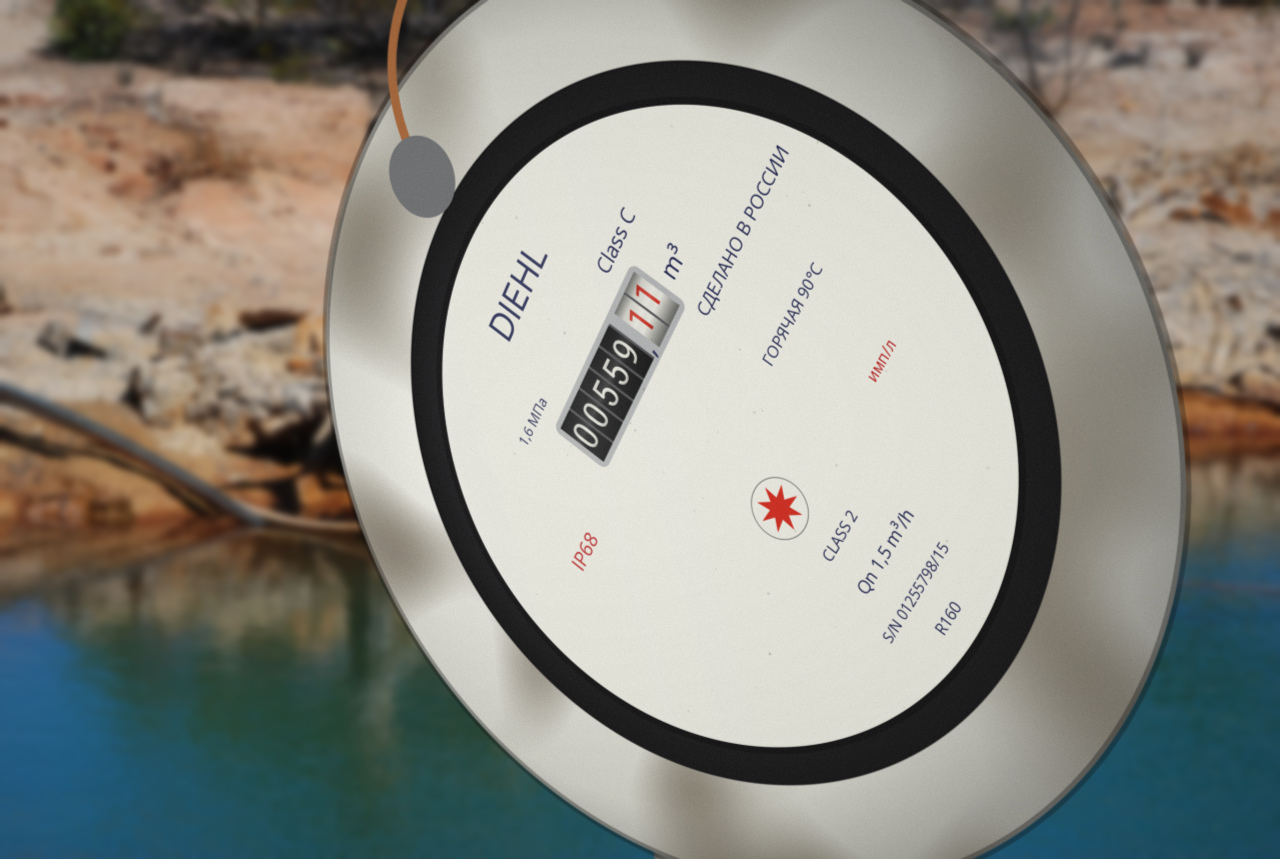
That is 559.11 m³
